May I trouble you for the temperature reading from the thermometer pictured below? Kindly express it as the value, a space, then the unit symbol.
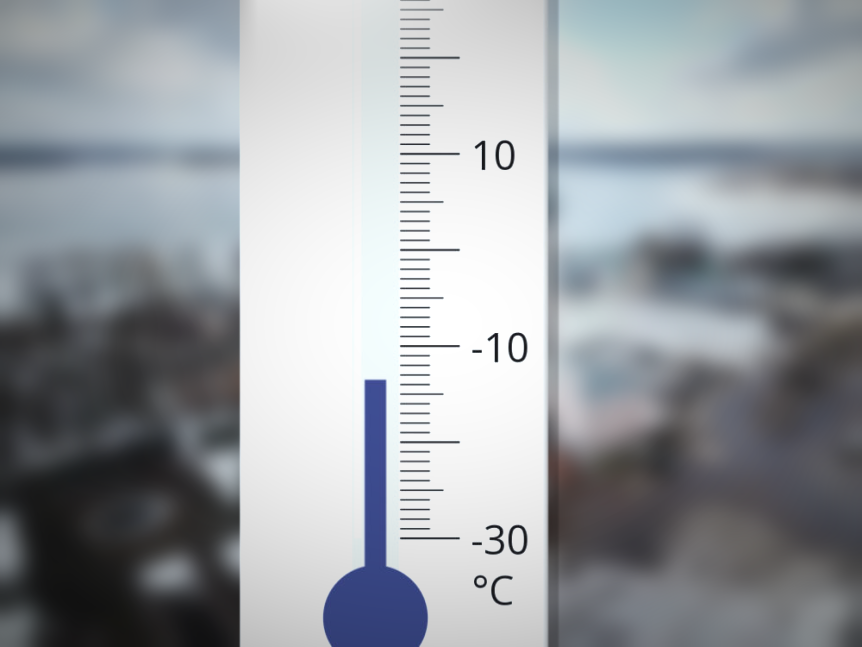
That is -13.5 °C
